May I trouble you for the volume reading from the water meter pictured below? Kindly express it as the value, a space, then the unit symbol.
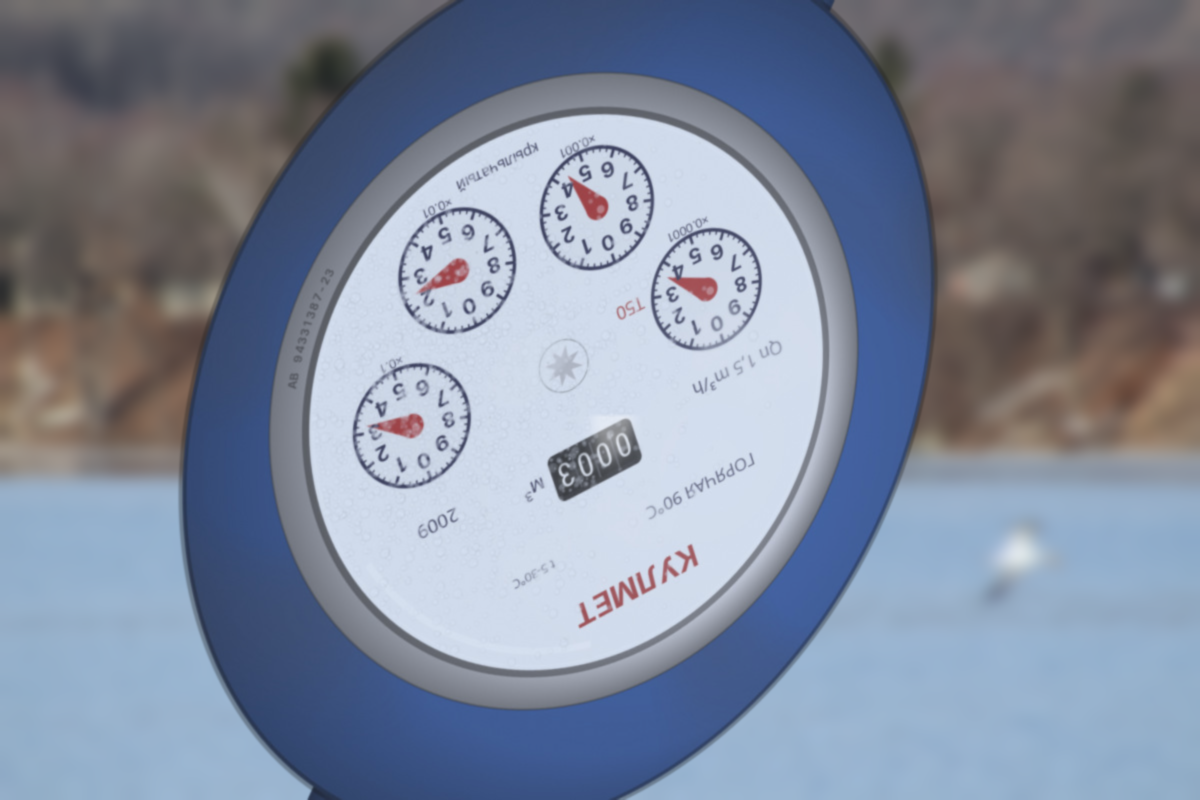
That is 3.3243 m³
